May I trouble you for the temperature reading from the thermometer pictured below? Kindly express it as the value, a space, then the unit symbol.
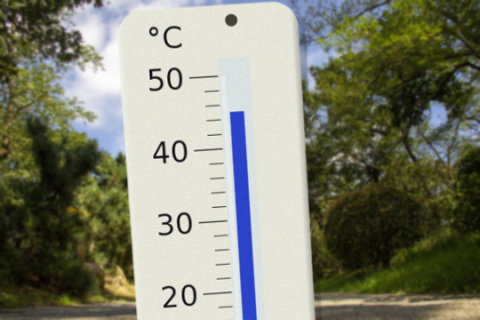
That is 45 °C
